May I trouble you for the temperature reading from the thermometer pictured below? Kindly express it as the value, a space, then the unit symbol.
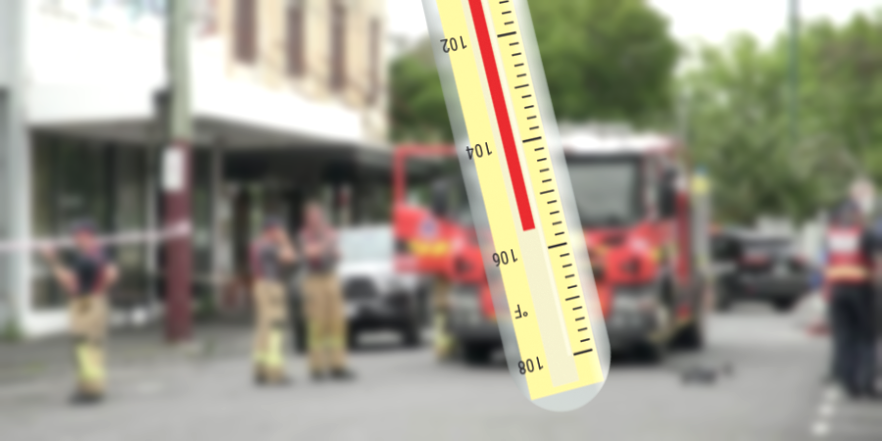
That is 105.6 °F
